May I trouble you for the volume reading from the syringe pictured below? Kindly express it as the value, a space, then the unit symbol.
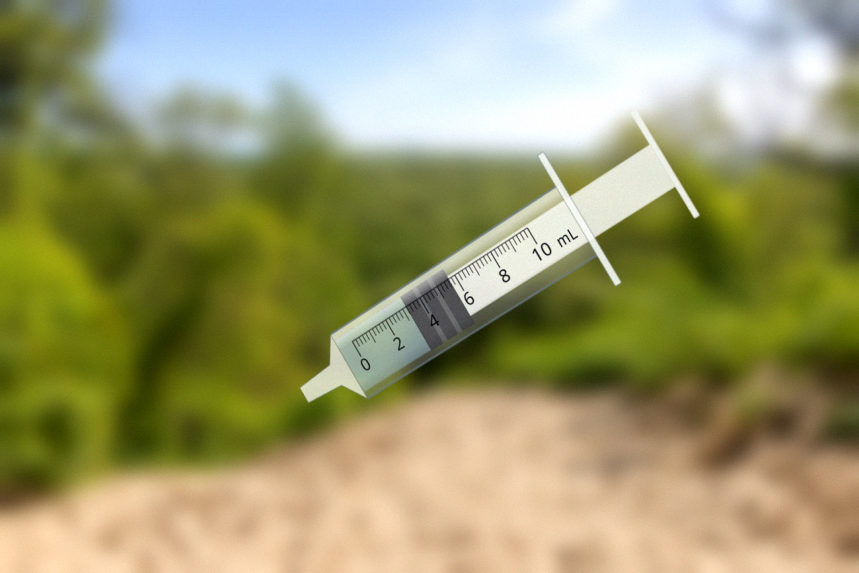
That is 3.2 mL
